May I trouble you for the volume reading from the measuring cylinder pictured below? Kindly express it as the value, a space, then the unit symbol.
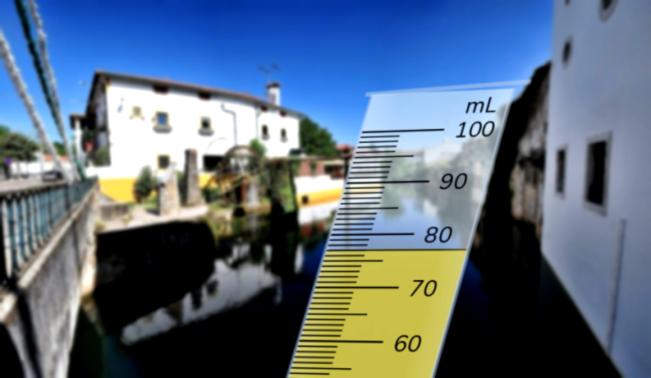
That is 77 mL
